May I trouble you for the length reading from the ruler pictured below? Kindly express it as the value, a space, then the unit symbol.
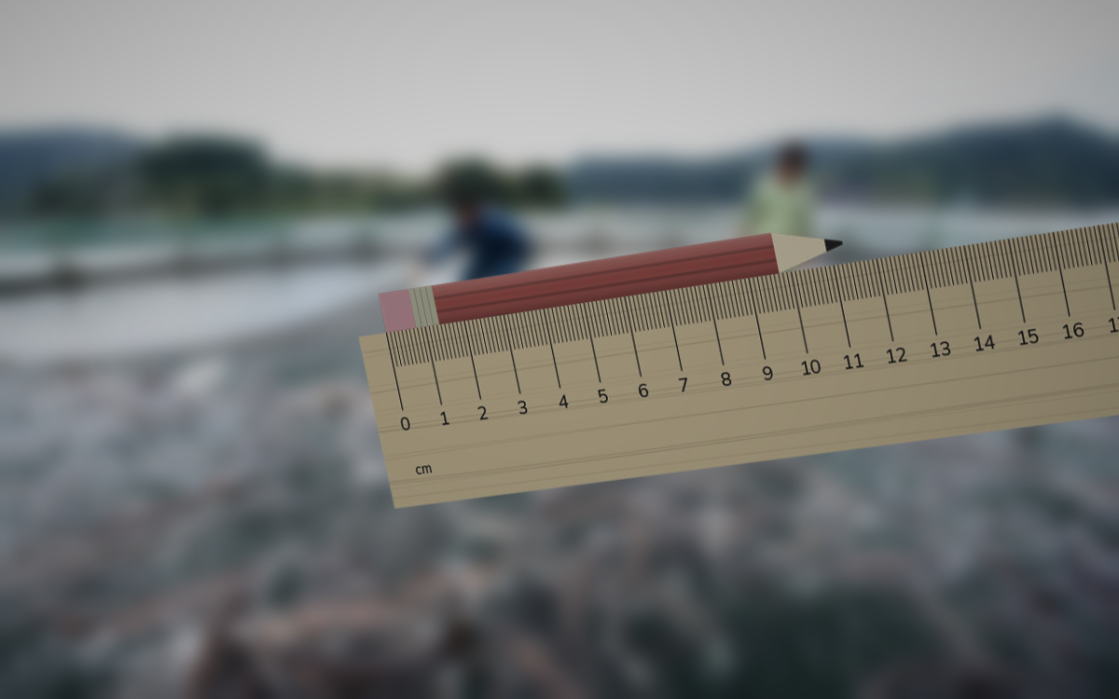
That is 11.3 cm
